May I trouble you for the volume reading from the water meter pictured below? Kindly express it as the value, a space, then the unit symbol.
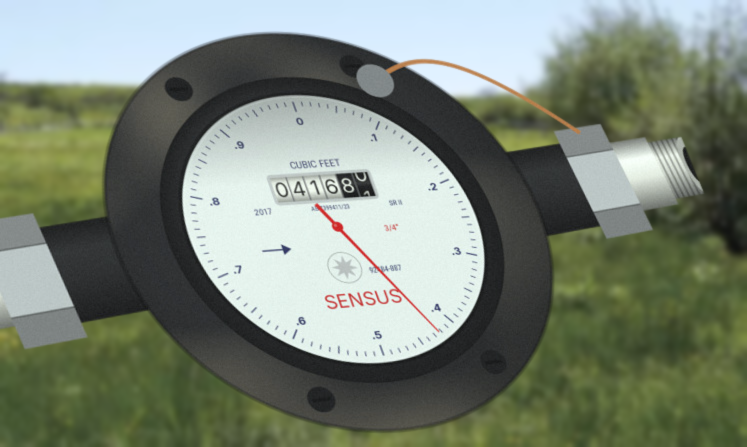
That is 41680.42 ft³
